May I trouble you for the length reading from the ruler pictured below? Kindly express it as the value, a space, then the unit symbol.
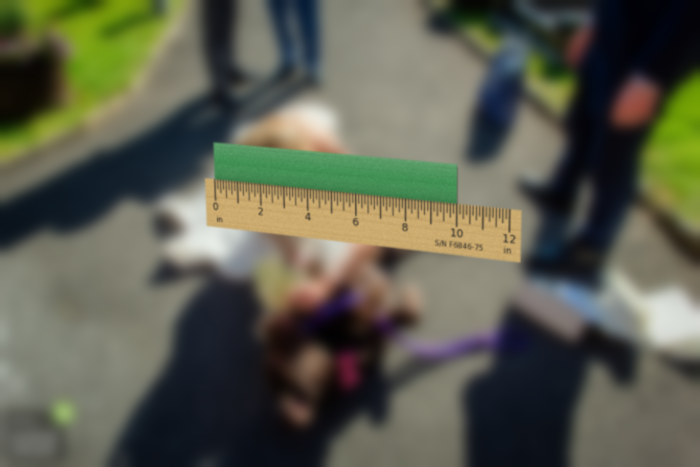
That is 10 in
